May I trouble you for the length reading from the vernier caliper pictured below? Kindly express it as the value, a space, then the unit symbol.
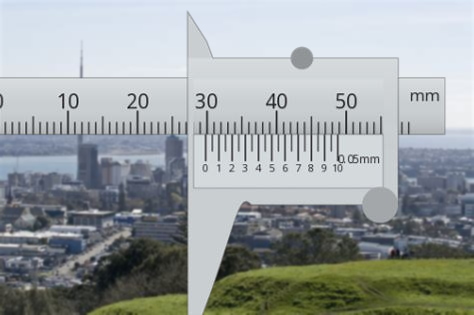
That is 29.8 mm
